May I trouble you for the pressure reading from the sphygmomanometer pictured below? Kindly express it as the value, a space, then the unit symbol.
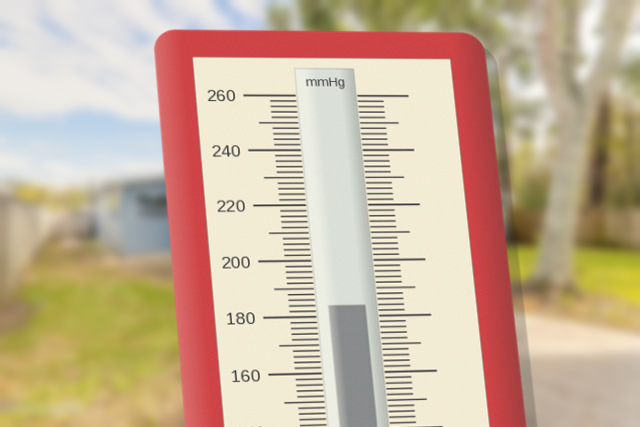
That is 184 mmHg
